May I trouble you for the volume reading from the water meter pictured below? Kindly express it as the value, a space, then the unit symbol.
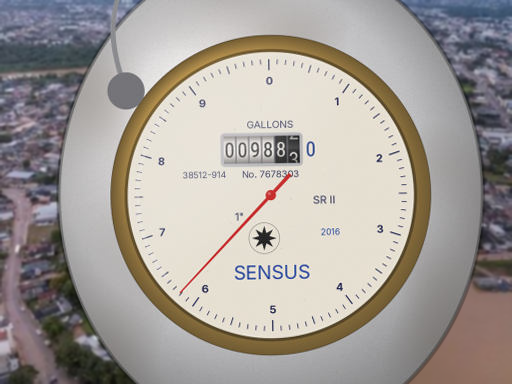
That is 98826.2 gal
